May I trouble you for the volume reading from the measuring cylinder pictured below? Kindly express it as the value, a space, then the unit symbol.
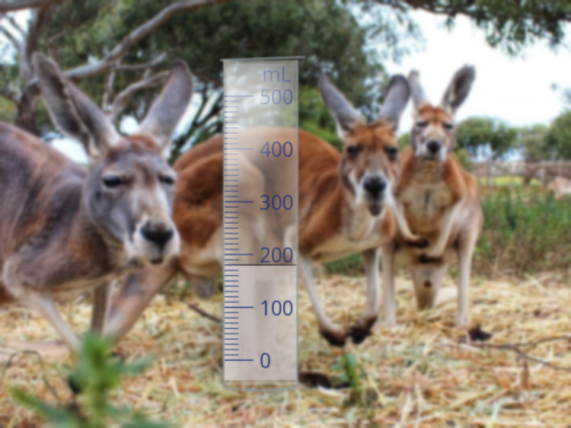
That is 180 mL
